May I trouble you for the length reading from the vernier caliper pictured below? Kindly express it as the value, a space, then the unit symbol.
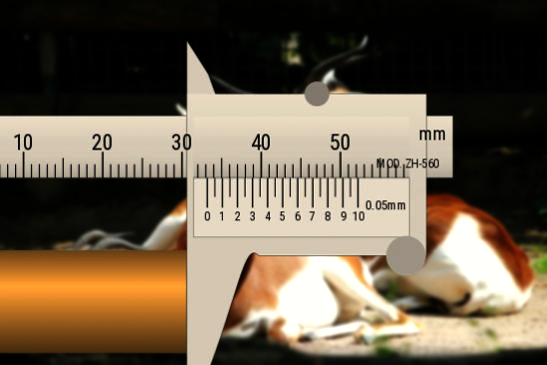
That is 33.2 mm
